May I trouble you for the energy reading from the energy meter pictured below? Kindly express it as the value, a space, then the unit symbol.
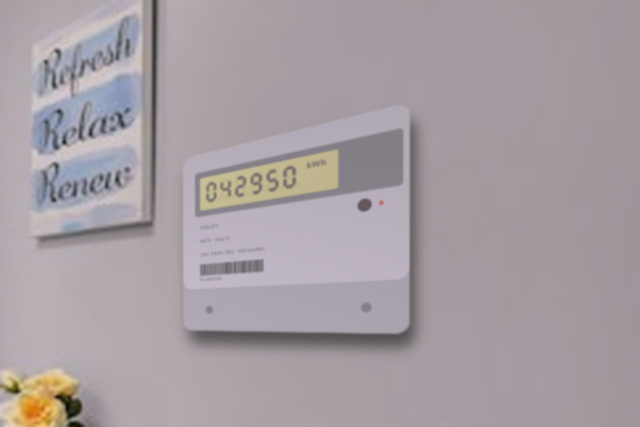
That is 42950 kWh
